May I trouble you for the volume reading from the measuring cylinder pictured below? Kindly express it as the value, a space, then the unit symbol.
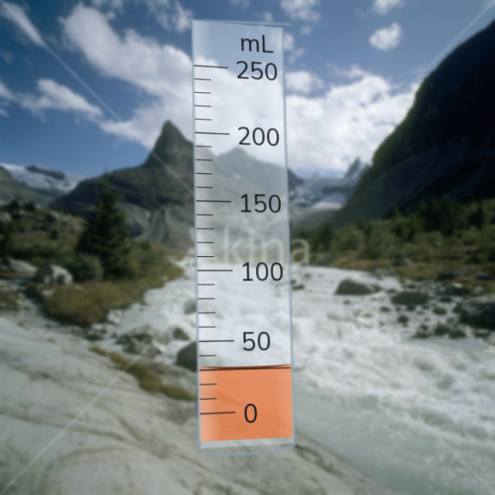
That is 30 mL
